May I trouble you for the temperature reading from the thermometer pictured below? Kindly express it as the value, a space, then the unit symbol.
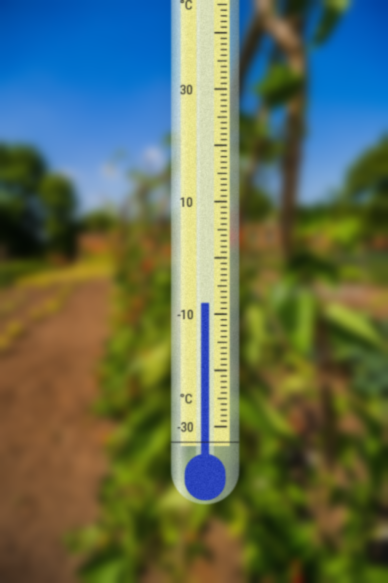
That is -8 °C
